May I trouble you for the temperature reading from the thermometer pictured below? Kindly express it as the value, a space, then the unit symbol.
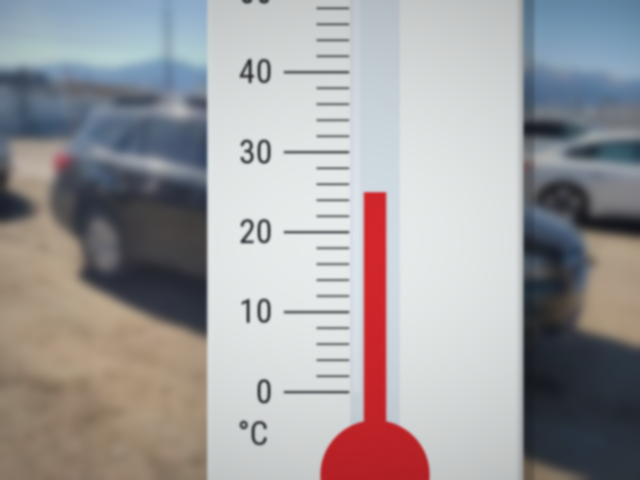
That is 25 °C
